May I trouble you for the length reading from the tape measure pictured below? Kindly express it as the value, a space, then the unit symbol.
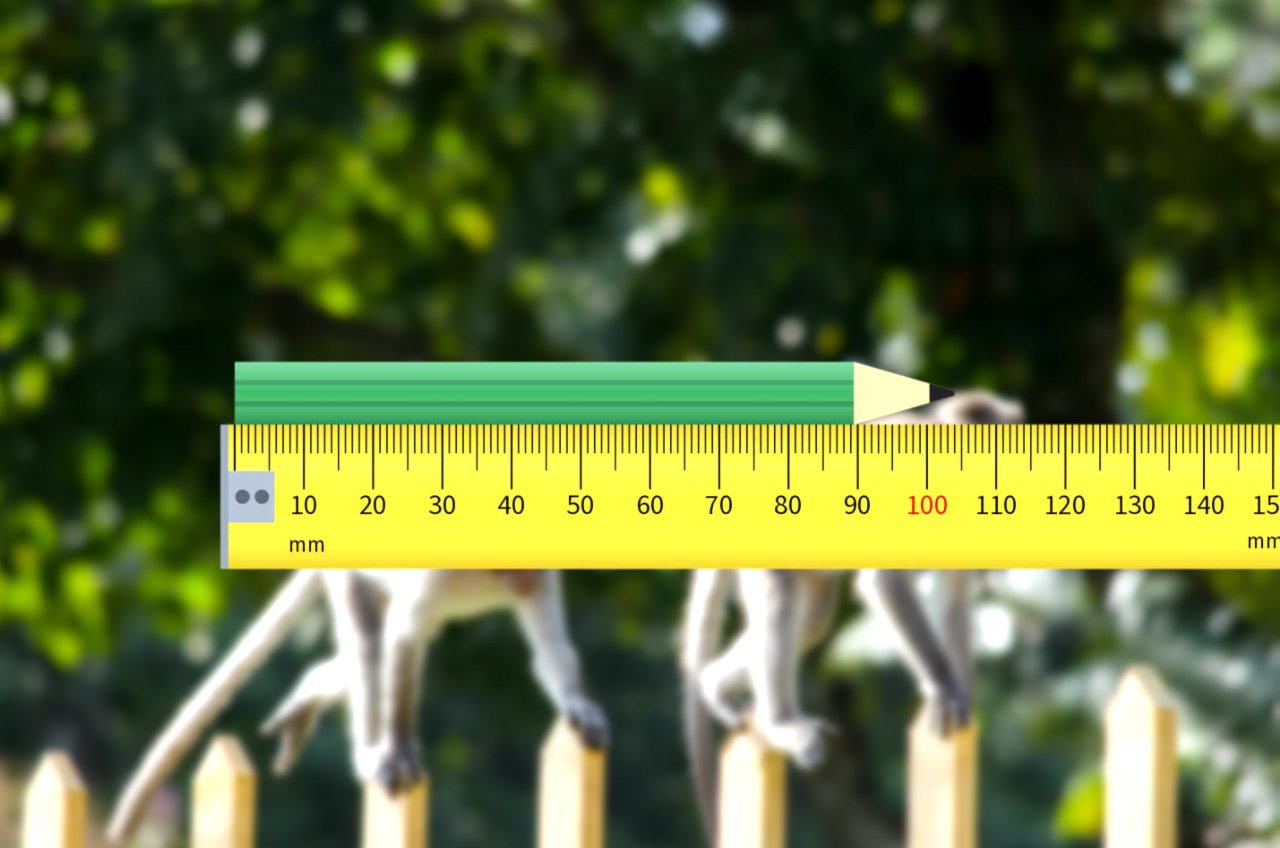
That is 104 mm
